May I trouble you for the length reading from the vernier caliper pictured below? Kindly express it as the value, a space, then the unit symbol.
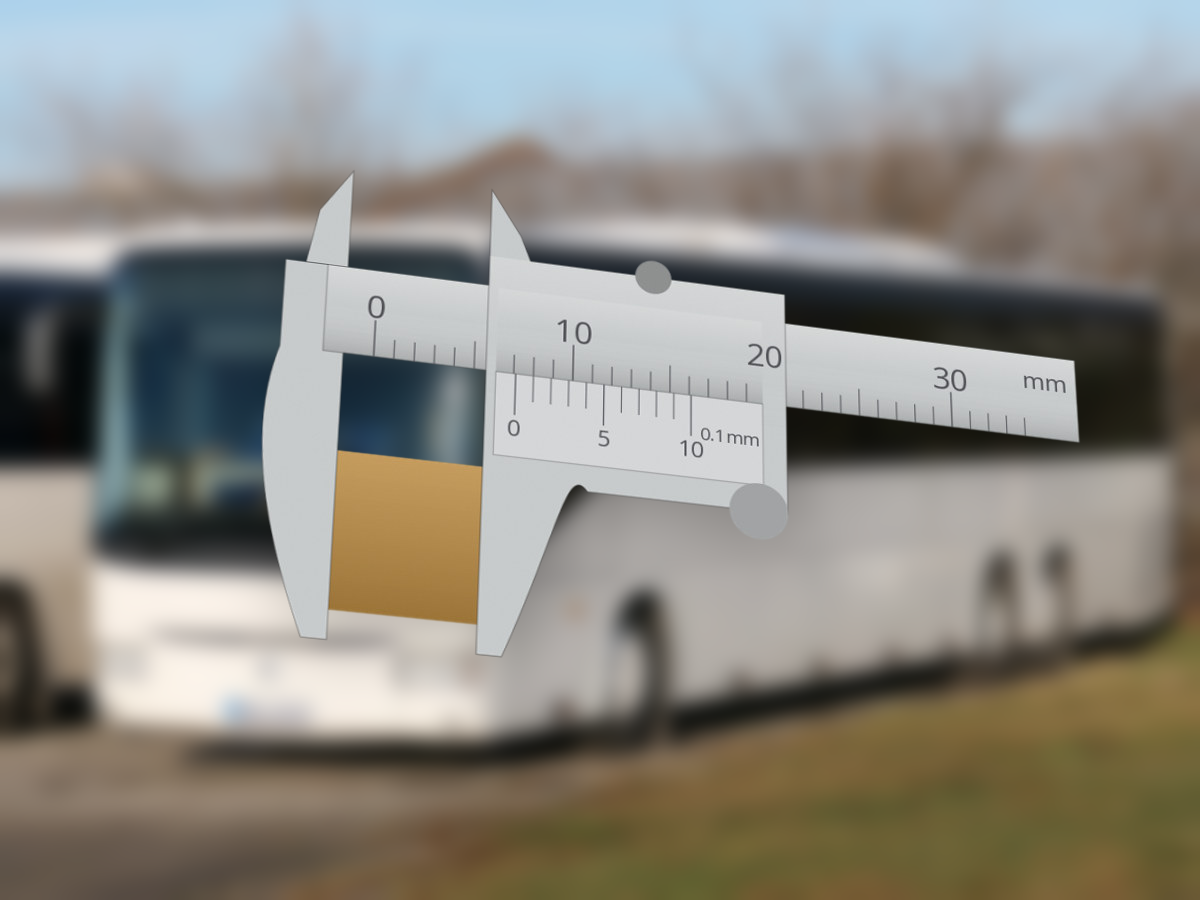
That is 7.1 mm
